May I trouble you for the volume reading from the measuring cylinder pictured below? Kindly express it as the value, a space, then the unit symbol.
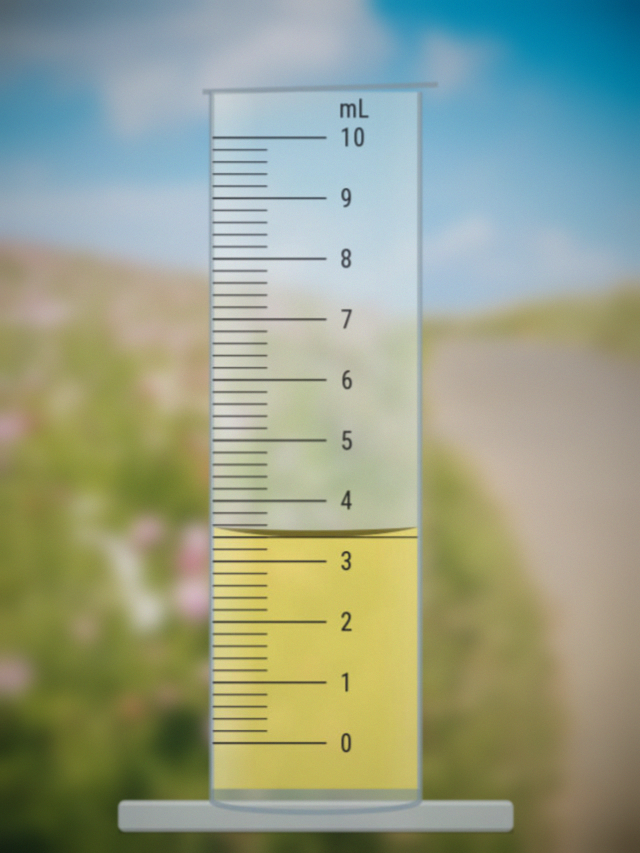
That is 3.4 mL
